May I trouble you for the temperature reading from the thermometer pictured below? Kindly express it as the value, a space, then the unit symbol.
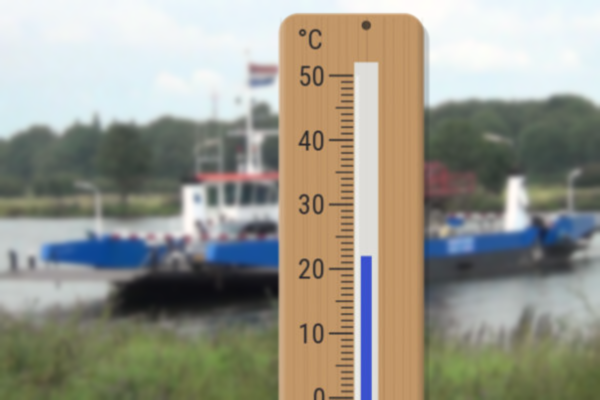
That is 22 °C
